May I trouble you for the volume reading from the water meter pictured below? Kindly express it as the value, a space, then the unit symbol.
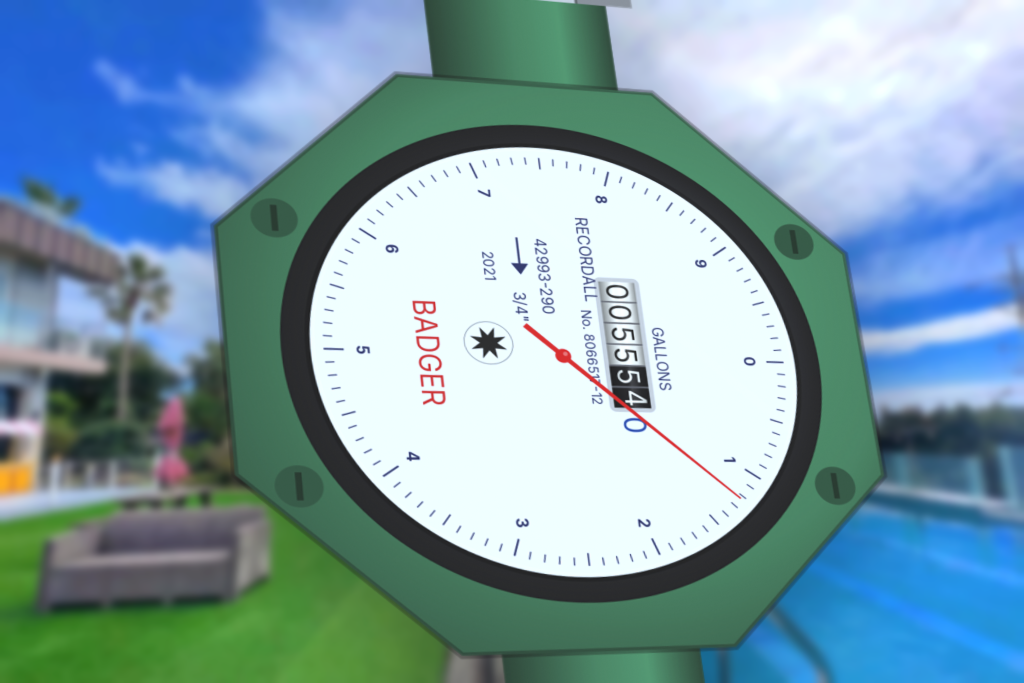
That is 55541.2 gal
